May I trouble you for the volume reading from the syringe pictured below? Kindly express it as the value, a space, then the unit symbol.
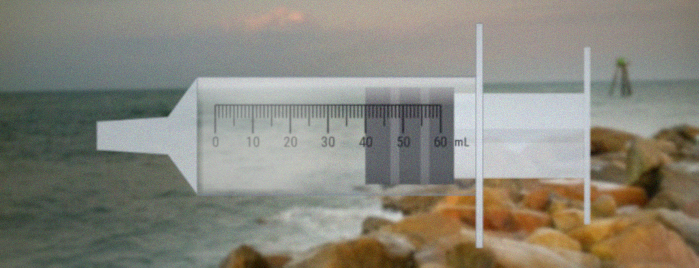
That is 40 mL
